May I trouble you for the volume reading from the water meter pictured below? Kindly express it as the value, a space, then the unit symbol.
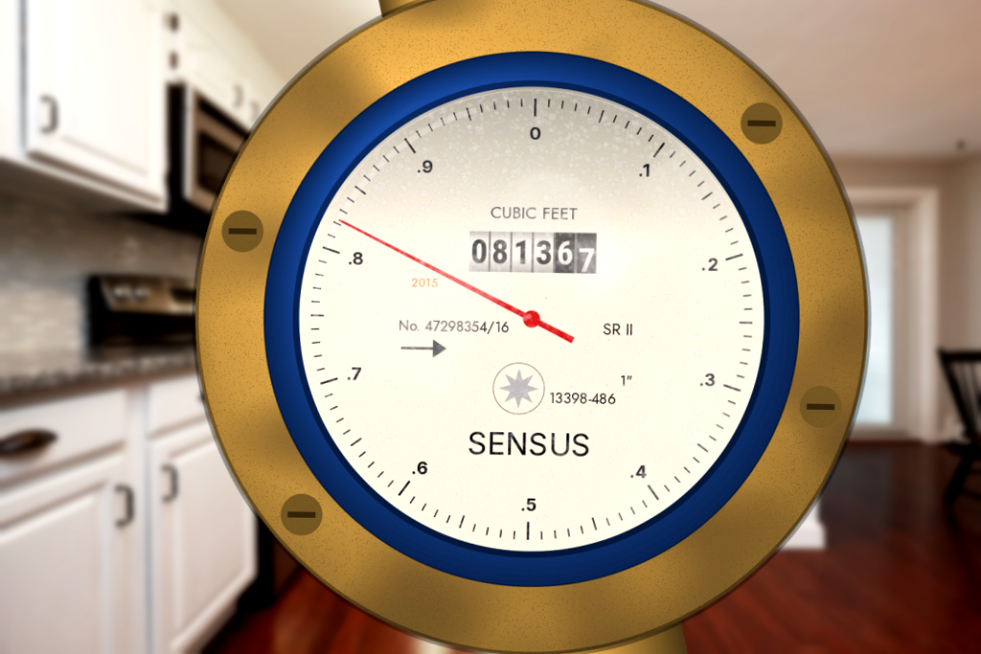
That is 81366.82 ft³
